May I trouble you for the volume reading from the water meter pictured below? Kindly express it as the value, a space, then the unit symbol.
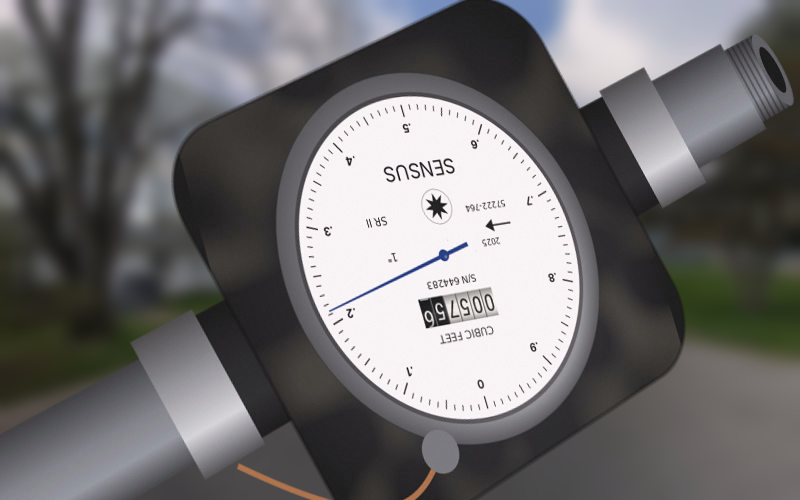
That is 5756.21 ft³
